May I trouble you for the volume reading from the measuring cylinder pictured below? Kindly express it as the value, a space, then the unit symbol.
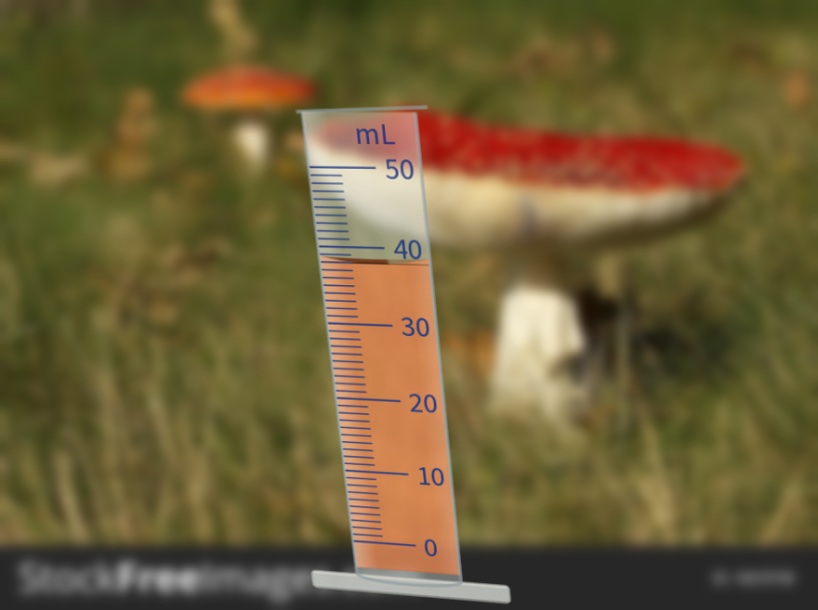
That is 38 mL
